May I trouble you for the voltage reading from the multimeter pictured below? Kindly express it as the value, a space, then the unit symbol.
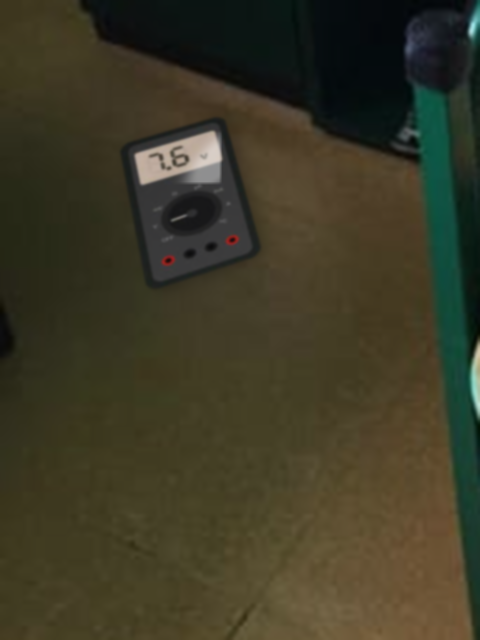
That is 7.6 V
